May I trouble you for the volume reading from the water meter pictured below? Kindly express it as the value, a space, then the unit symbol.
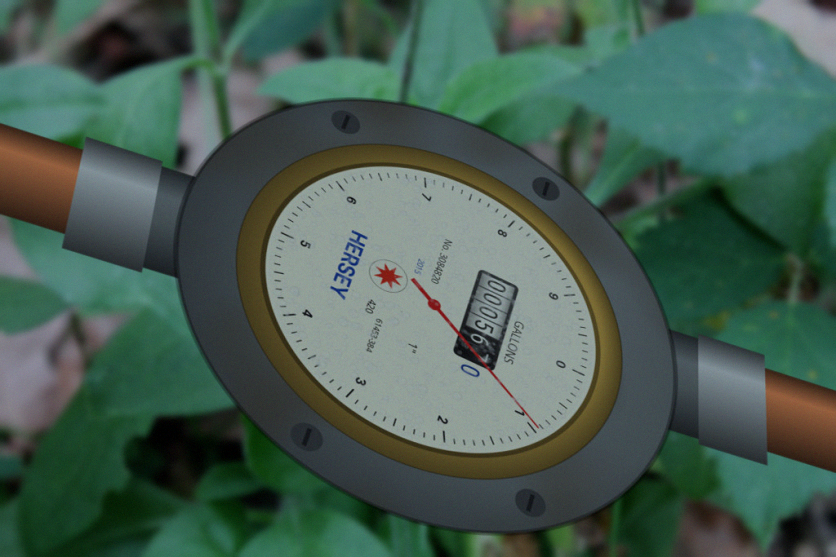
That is 5670.9 gal
